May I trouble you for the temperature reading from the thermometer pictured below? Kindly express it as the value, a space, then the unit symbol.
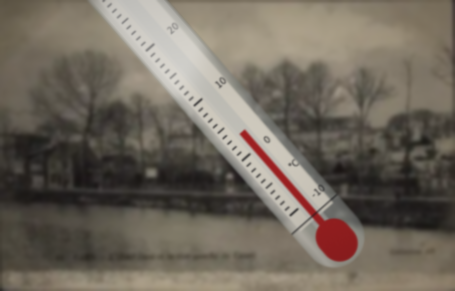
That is 3 °C
